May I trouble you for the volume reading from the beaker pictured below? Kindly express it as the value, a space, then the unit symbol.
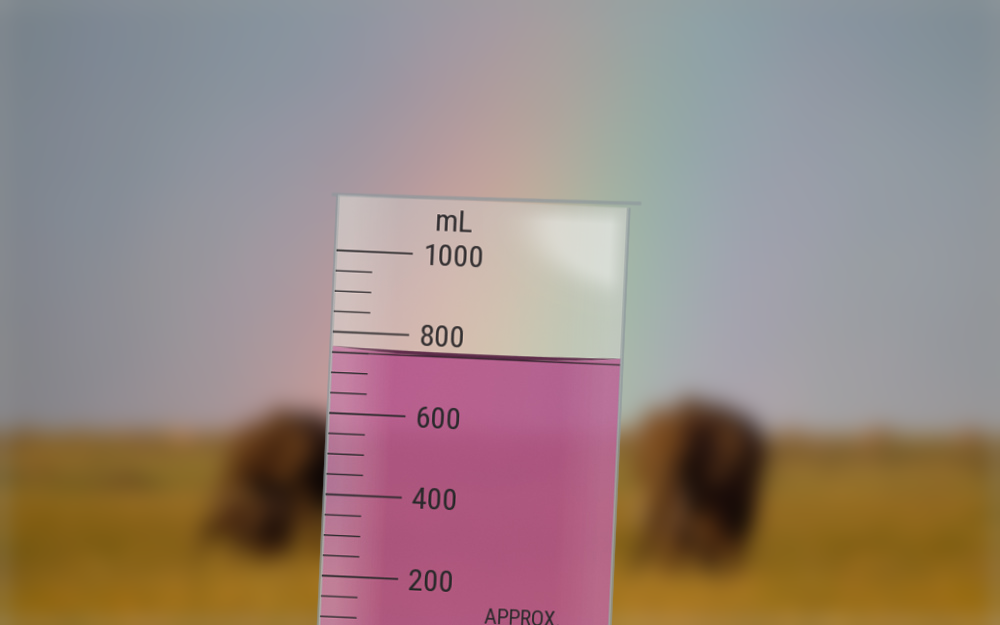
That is 750 mL
